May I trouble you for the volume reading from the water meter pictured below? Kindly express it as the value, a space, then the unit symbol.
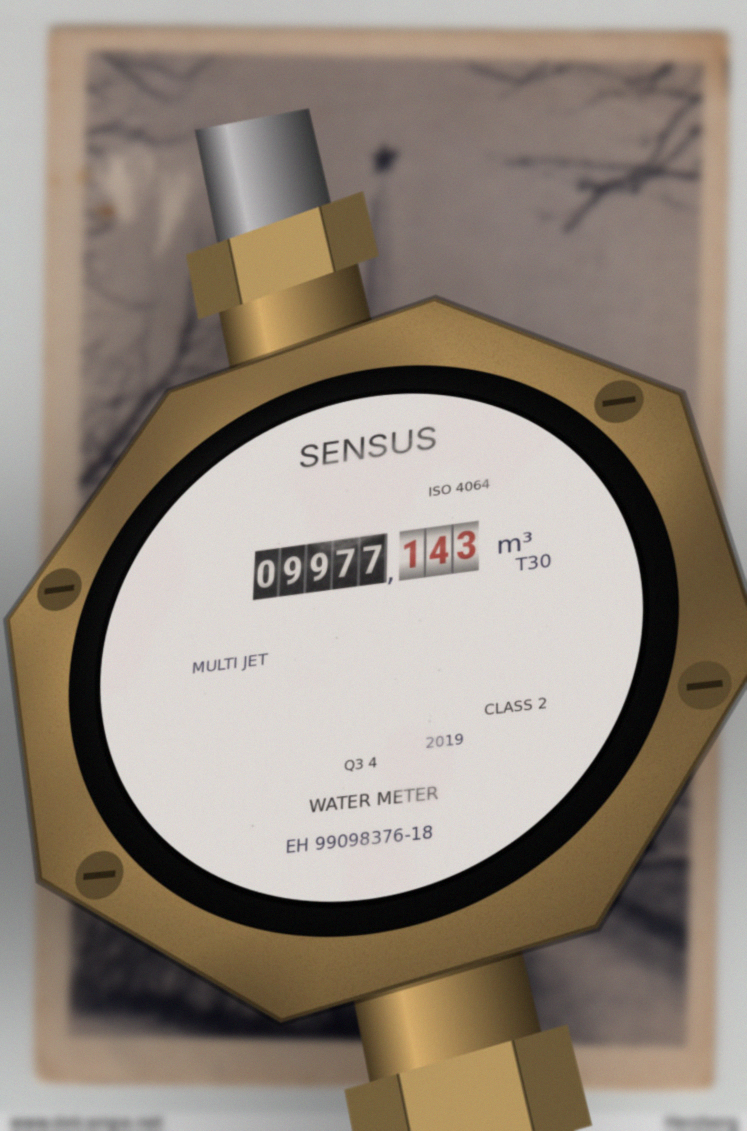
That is 9977.143 m³
